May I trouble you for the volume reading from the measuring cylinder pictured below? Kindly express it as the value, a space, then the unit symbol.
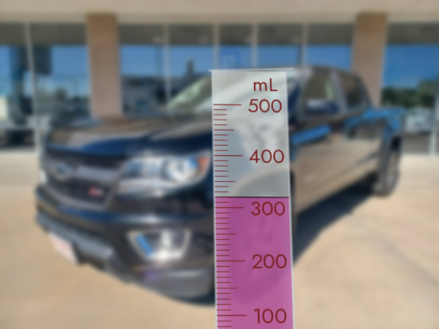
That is 320 mL
